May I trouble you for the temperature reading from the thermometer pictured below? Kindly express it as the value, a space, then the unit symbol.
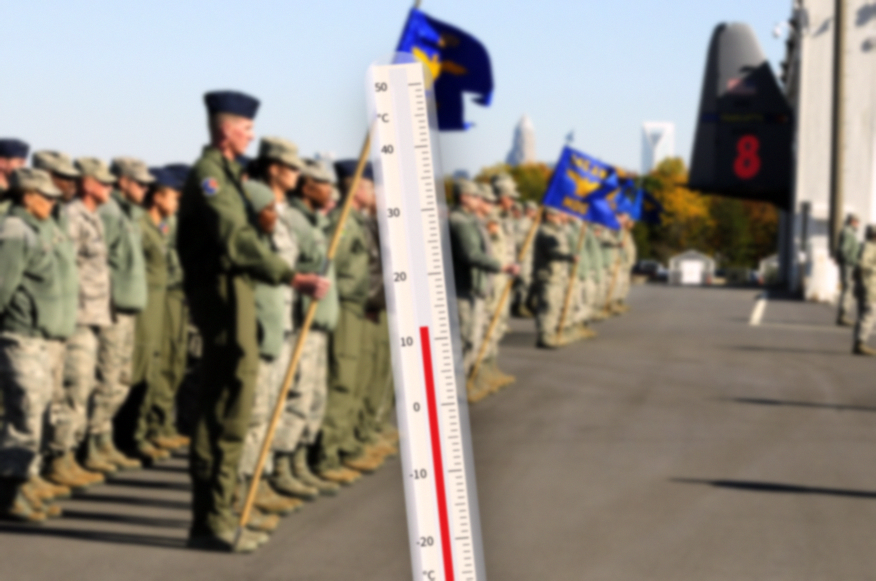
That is 12 °C
